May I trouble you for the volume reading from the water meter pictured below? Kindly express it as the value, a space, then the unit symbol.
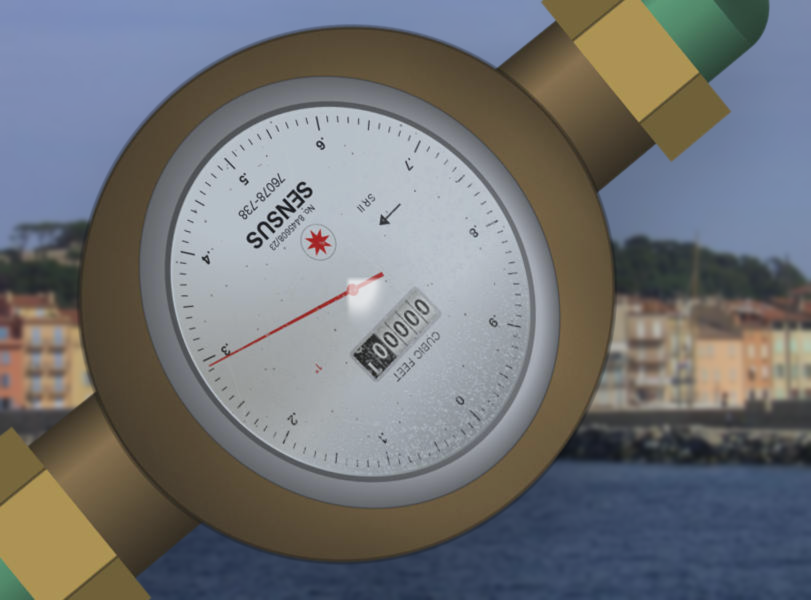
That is 1.29 ft³
